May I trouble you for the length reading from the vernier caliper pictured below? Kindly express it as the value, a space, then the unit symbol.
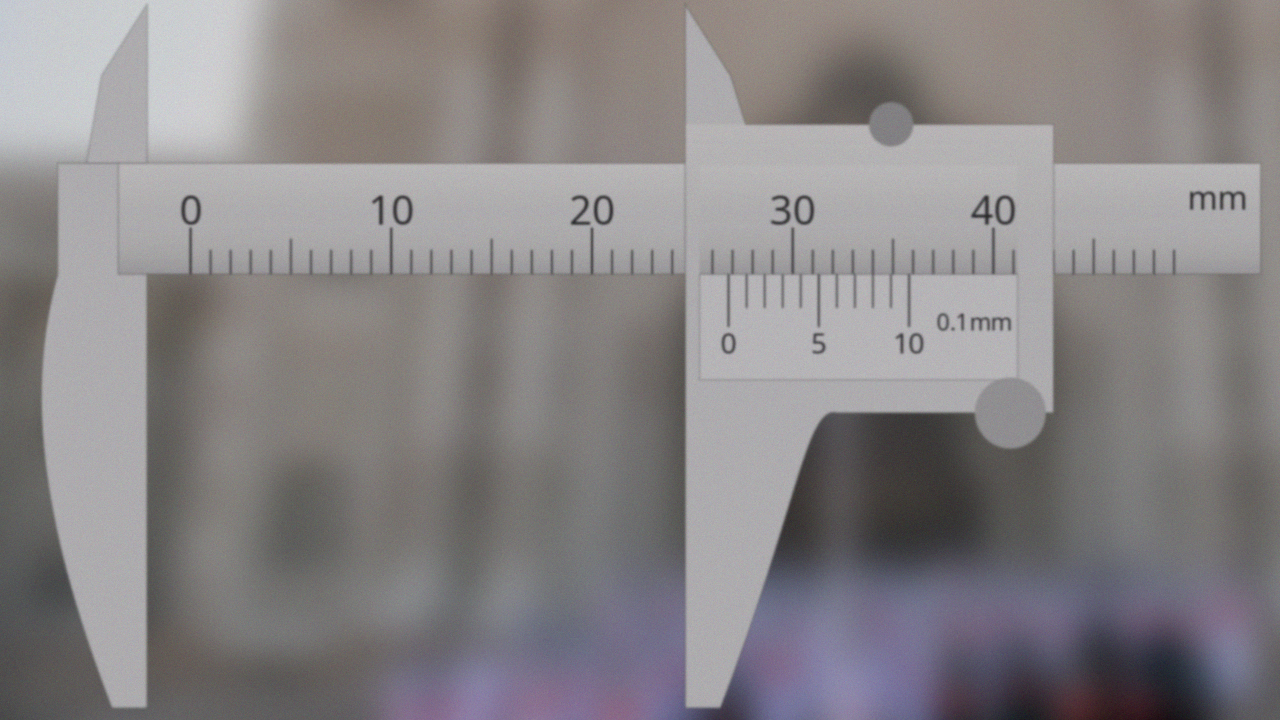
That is 26.8 mm
